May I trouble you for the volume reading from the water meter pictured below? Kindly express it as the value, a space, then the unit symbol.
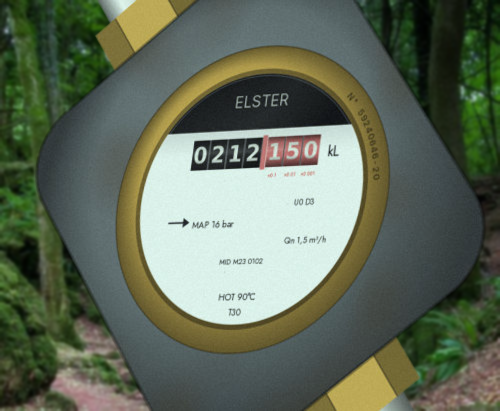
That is 212.150 kL
